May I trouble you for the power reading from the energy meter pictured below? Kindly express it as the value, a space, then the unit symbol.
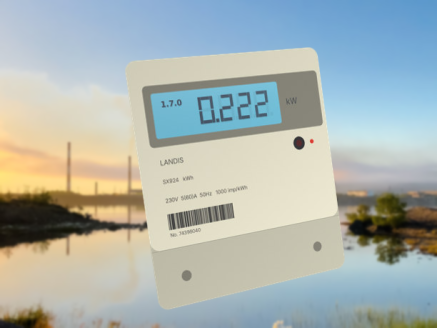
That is 0.222 kW
